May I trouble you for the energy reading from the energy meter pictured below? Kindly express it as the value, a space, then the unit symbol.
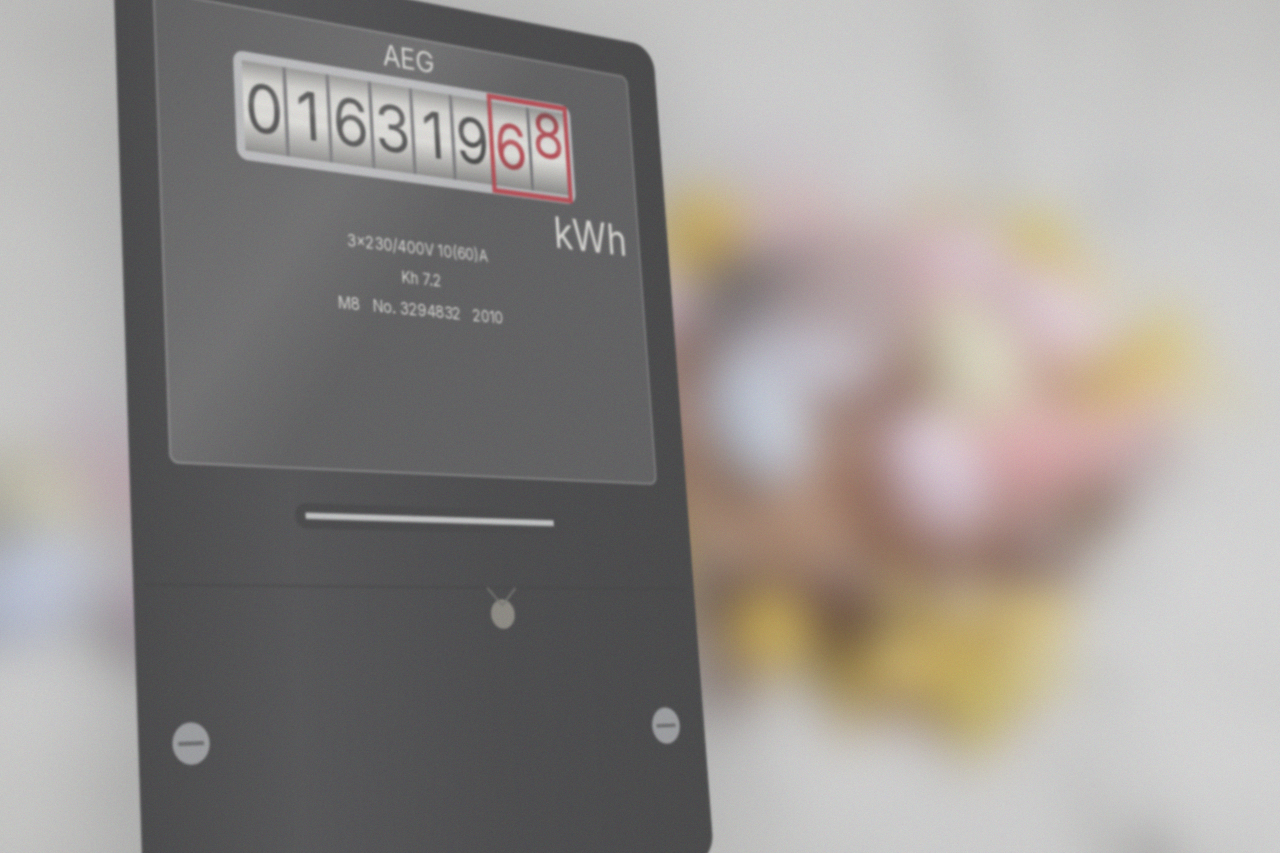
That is 16319.68 kWh
